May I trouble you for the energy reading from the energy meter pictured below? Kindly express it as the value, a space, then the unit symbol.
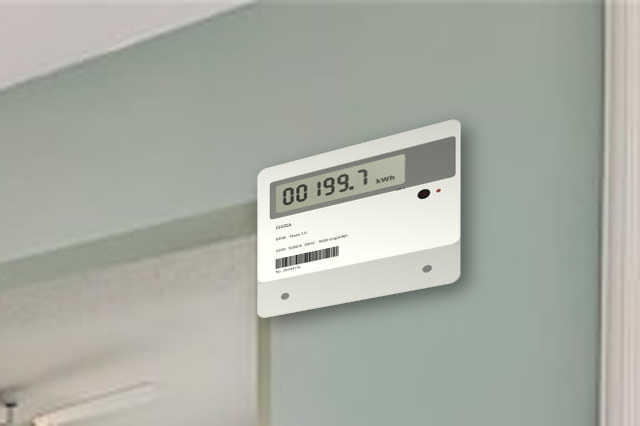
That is 199.7 kWh
